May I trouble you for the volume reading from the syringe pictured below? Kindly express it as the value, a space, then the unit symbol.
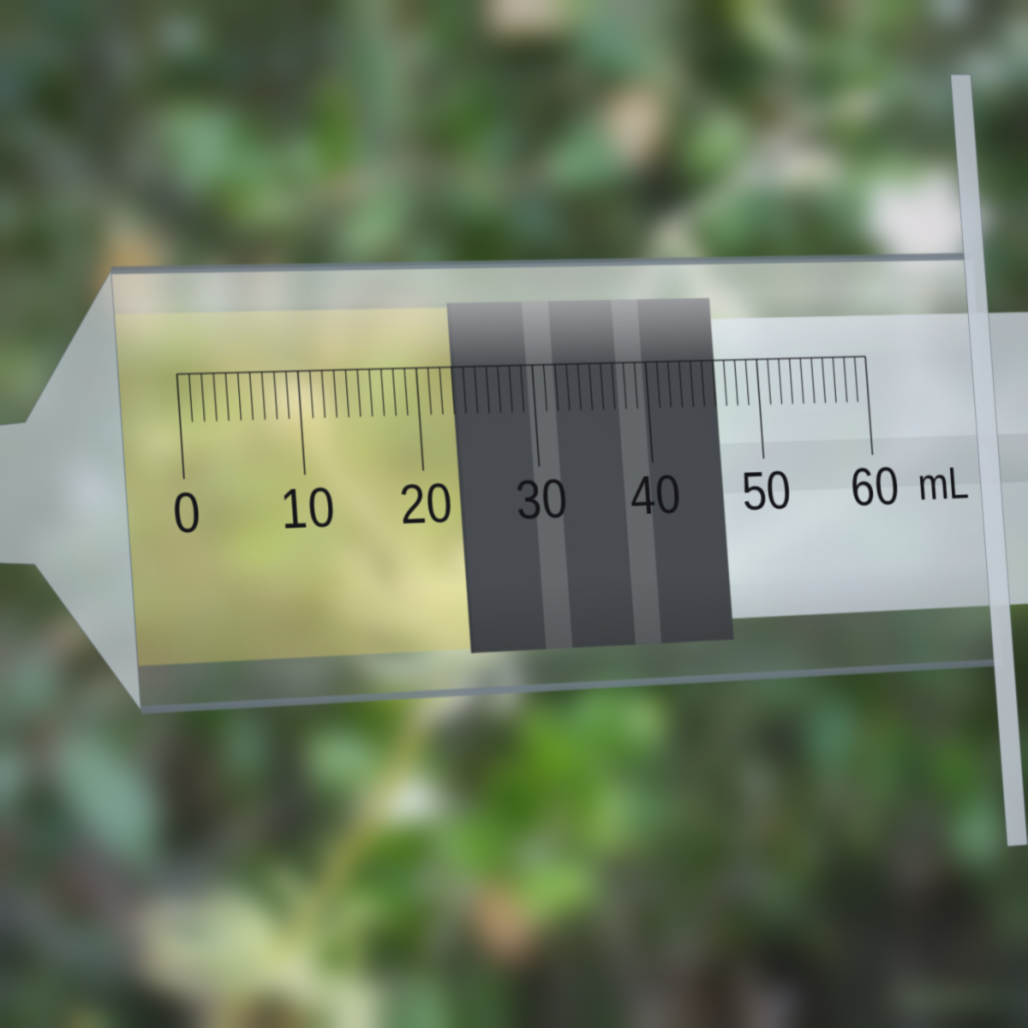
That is 23 mL
